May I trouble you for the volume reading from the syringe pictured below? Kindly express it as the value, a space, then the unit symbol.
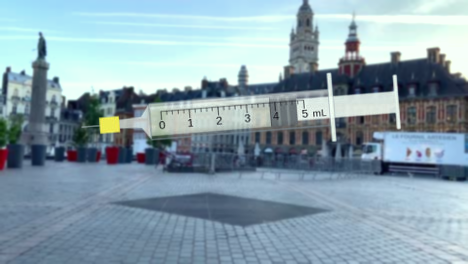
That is 3.8 mL
